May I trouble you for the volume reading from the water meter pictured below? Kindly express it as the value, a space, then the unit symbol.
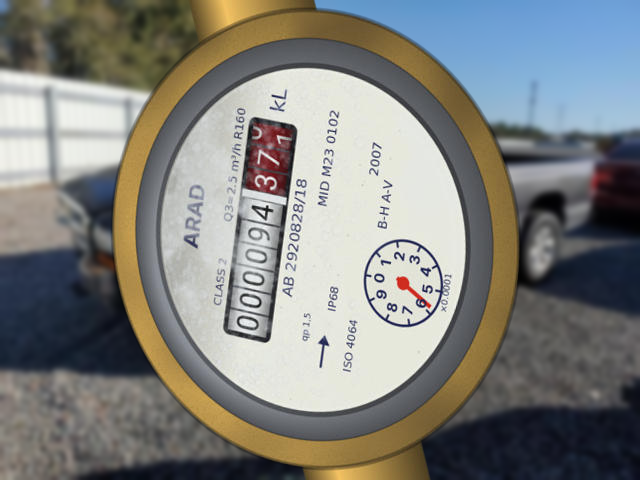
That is 94.3705 kL
